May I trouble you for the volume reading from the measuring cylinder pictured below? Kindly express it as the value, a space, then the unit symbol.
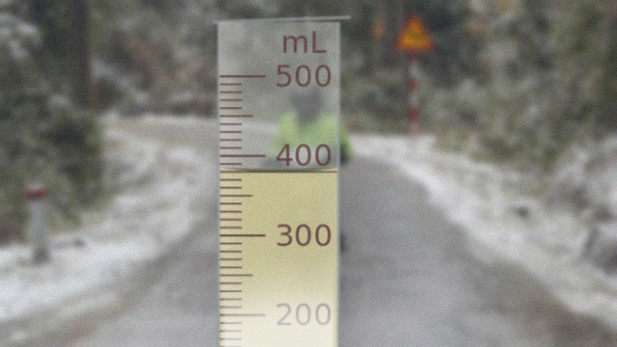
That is 380 mL
